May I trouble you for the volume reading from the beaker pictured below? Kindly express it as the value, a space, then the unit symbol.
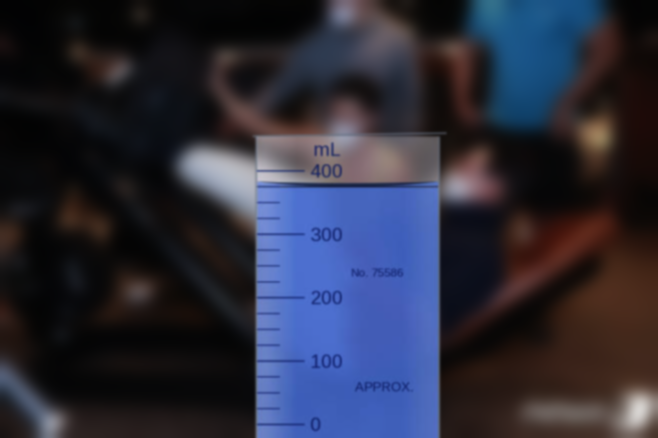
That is 375 mL
